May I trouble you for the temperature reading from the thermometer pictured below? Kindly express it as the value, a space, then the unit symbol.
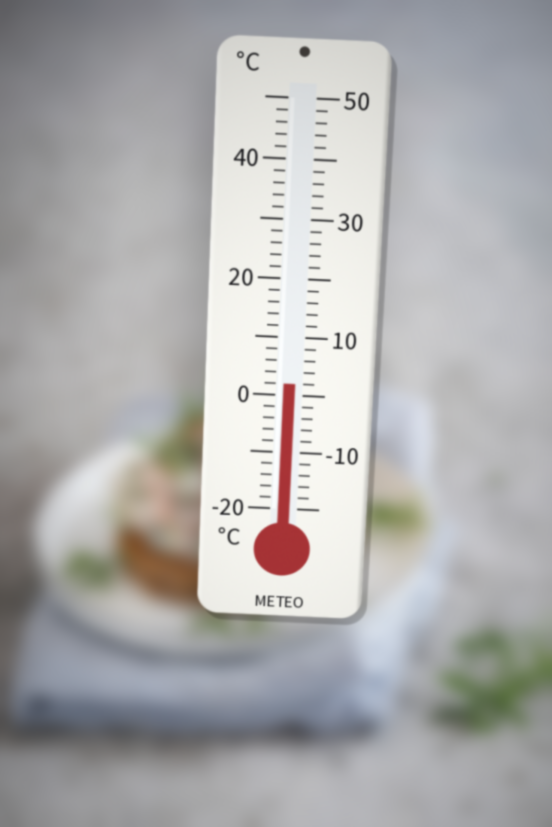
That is 2 °C
